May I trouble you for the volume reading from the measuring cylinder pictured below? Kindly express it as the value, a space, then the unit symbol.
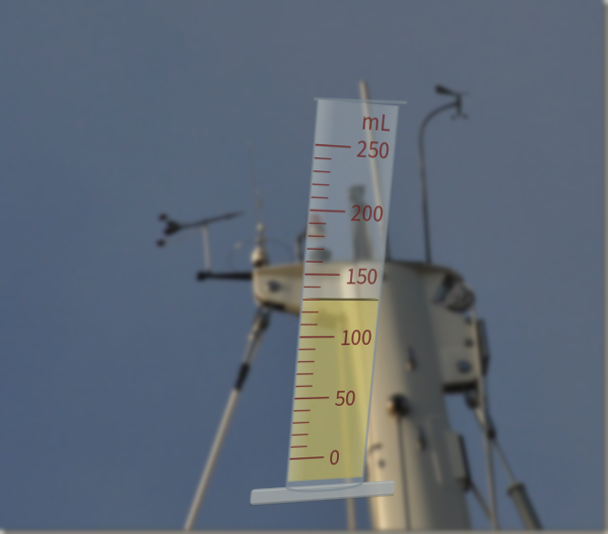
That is 130 mL
